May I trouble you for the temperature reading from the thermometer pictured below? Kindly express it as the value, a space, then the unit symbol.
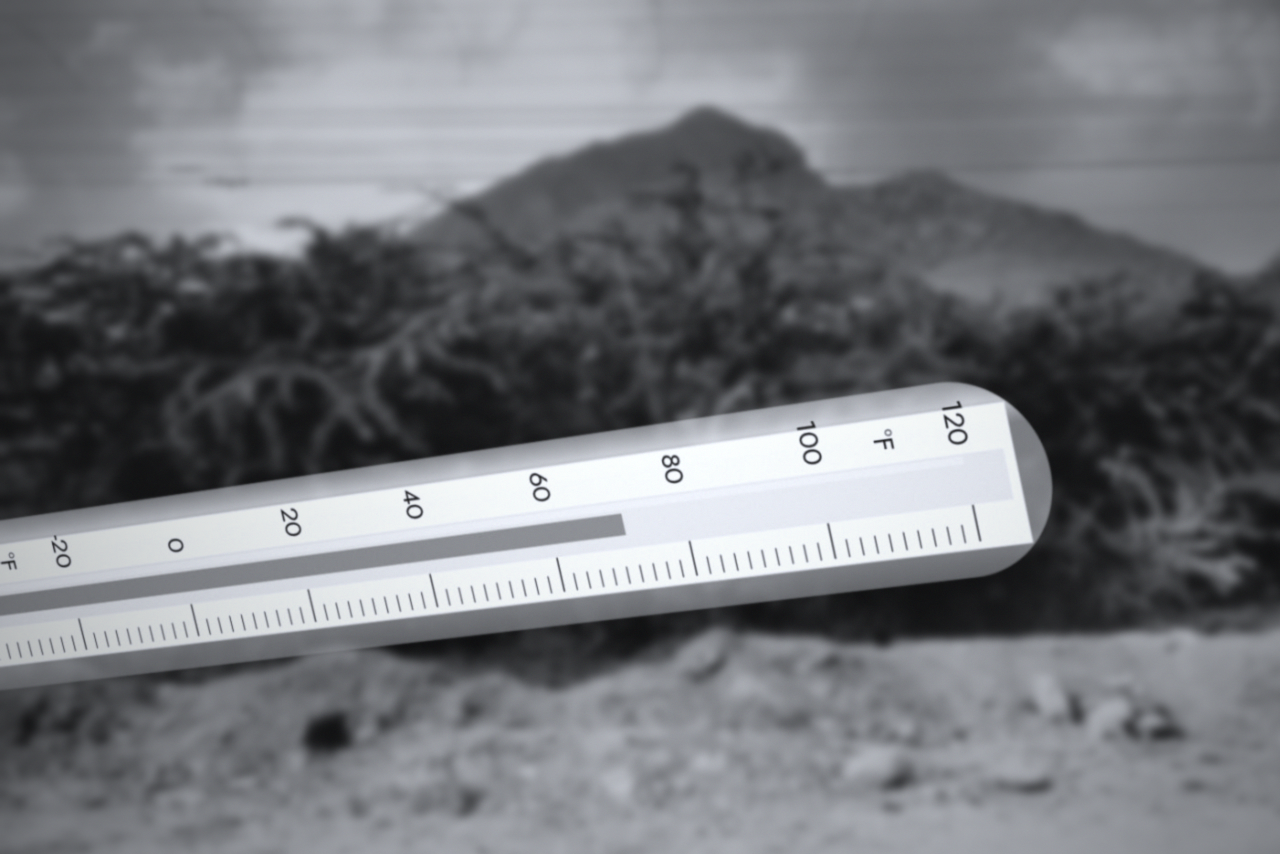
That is 71 °F
